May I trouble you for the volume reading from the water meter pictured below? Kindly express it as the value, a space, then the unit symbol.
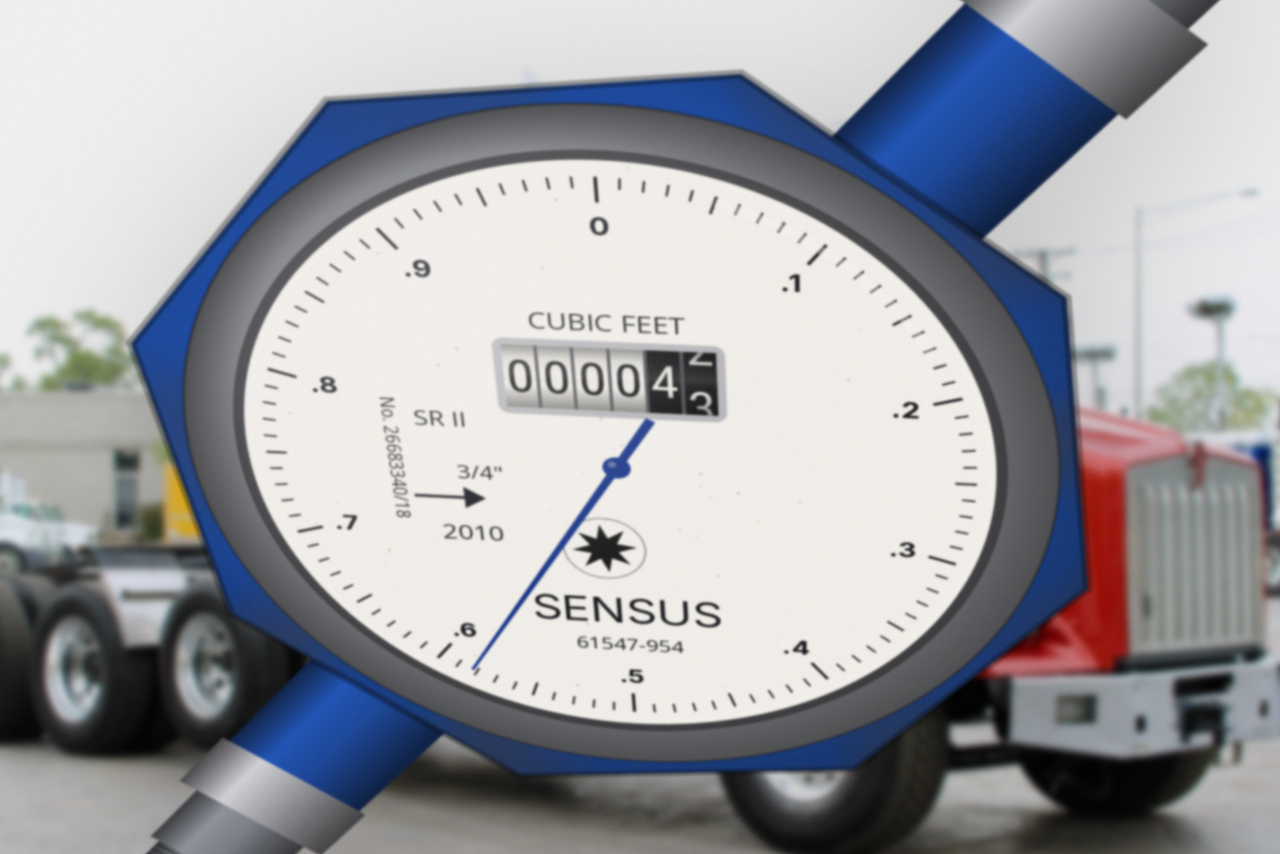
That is 42.58 ft³
